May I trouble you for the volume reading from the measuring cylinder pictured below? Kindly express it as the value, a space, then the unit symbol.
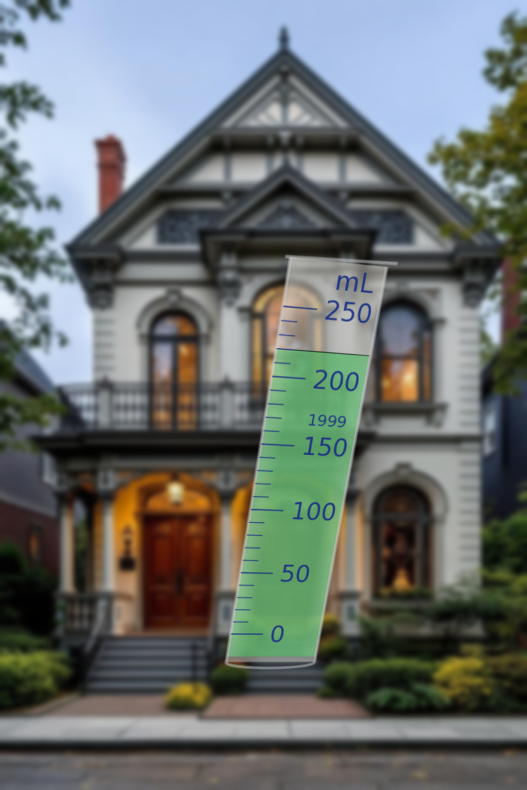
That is 220 mL
